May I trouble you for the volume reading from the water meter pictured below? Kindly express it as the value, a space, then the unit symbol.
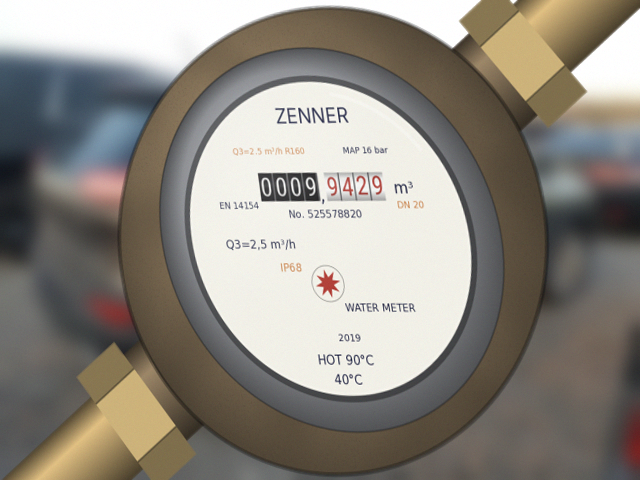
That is 9.9429 m³
